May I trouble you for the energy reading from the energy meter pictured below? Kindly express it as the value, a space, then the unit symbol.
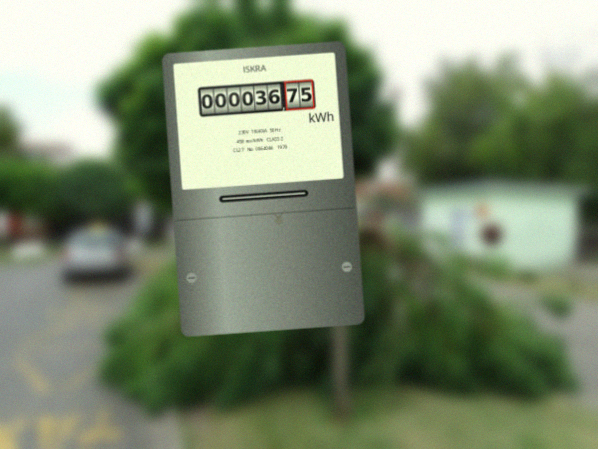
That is 36.75 kWh
